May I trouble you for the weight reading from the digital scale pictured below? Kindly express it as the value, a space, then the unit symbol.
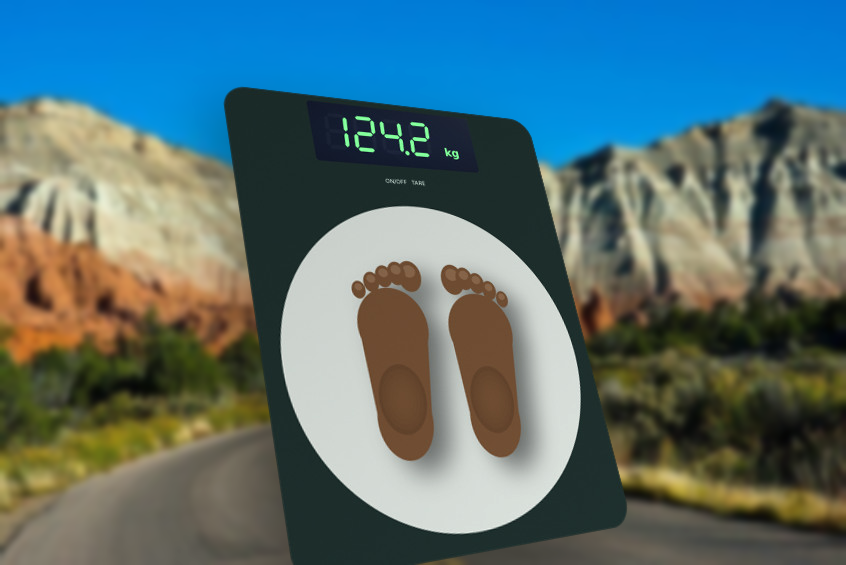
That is 124.2 kg
